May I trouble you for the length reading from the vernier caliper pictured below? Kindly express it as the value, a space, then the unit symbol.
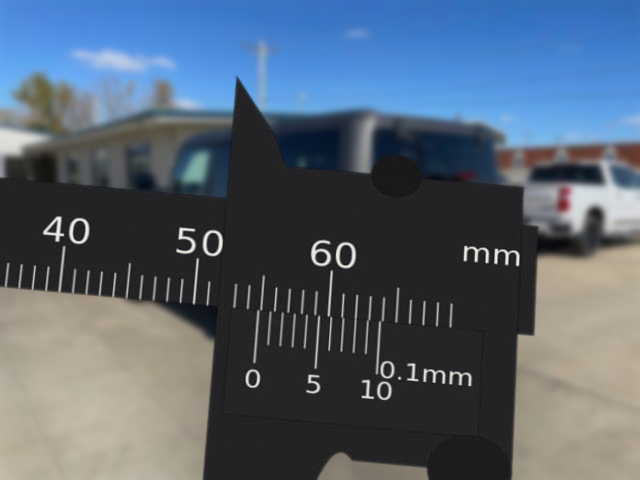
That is 54.8 mm
